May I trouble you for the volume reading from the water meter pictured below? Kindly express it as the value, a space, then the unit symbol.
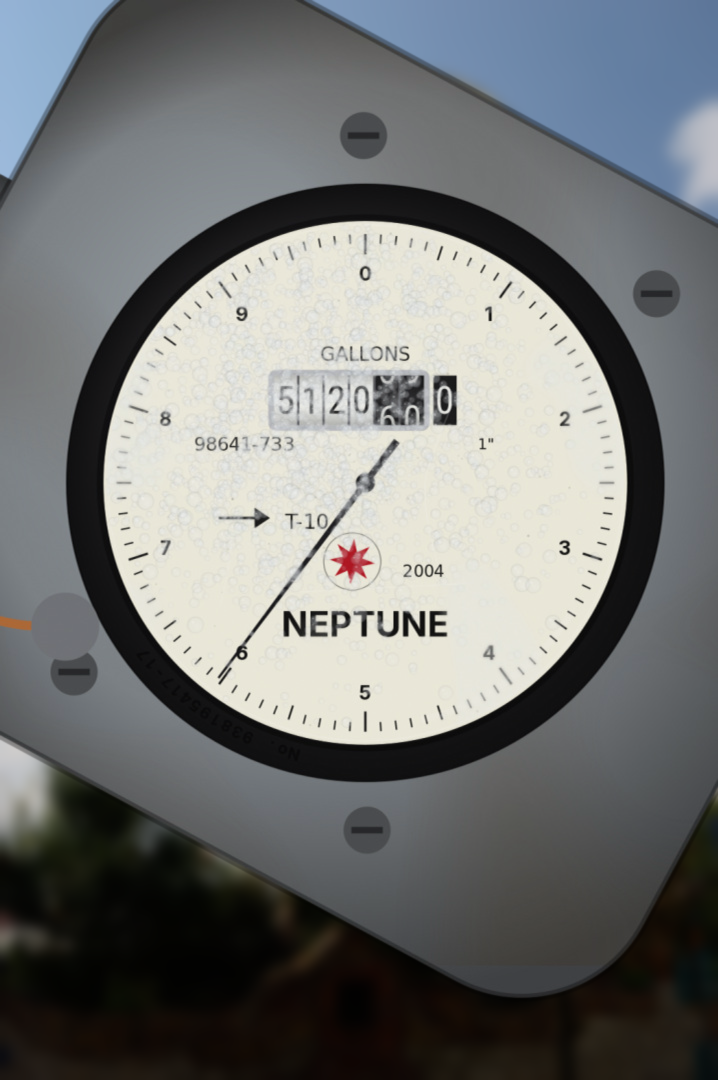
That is 5120596.0 gal
